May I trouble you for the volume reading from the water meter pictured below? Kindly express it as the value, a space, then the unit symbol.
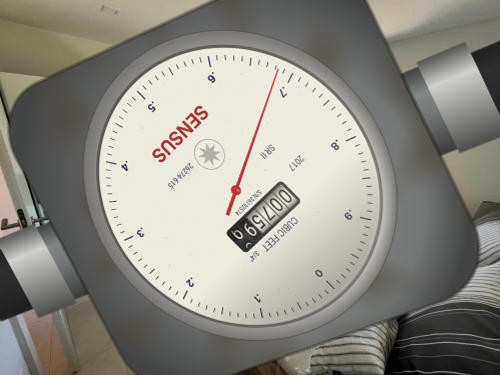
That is 7598.68 ft³
